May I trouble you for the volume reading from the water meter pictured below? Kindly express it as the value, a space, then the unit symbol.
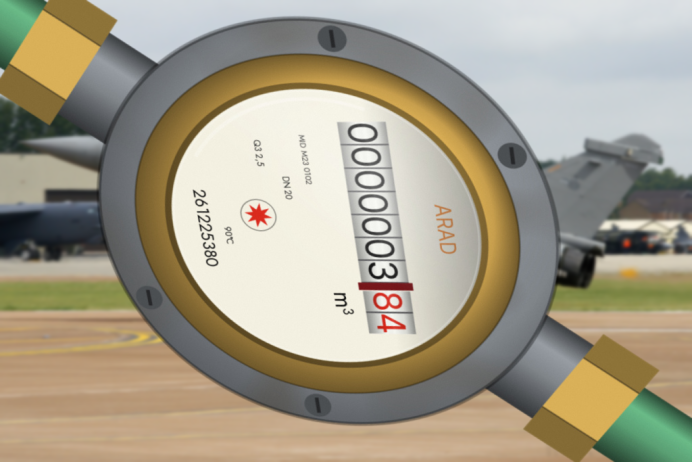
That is 3.84 m³
